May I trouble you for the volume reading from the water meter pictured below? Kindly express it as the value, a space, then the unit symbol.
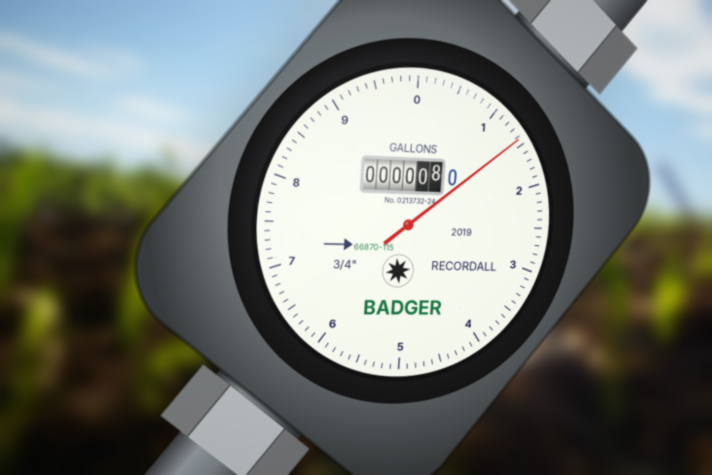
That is 81.4 gal
